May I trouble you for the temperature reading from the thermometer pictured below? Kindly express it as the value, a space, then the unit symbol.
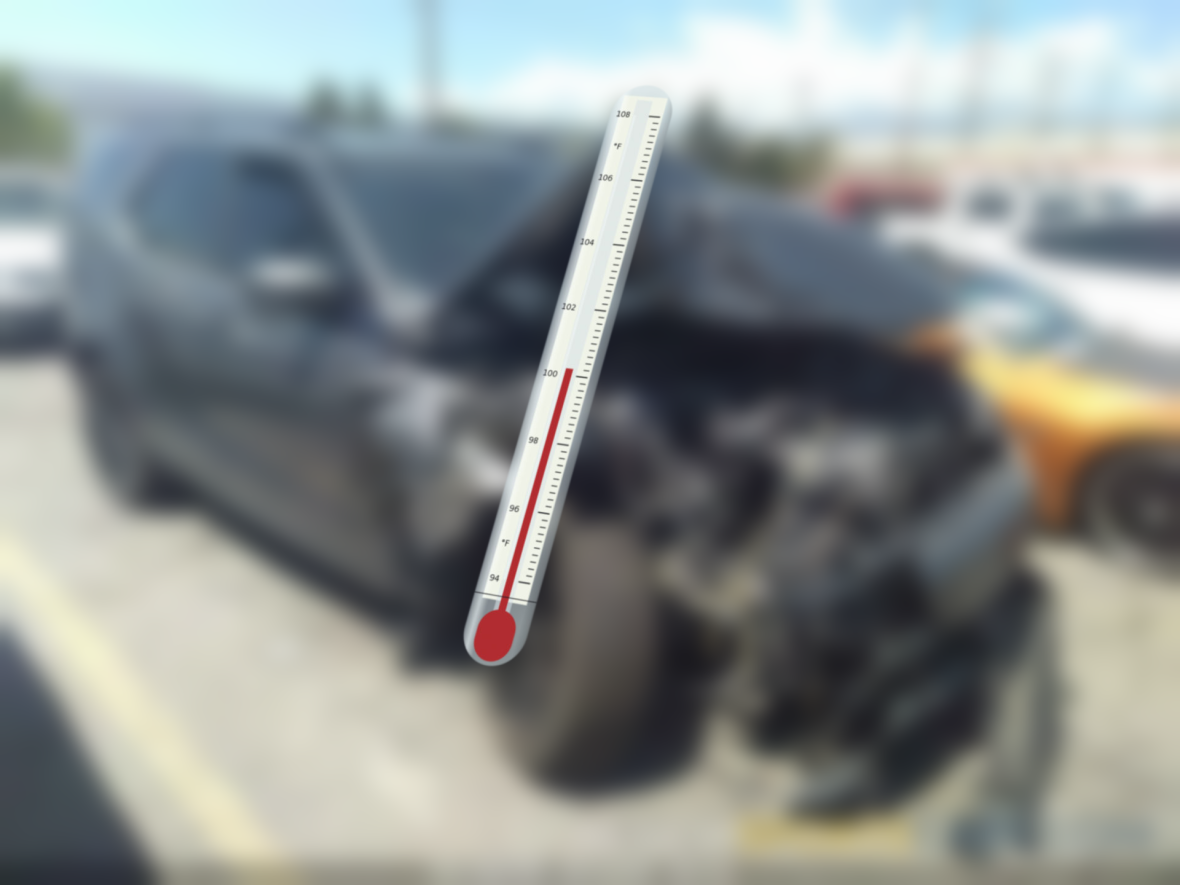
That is 100.2 °F
